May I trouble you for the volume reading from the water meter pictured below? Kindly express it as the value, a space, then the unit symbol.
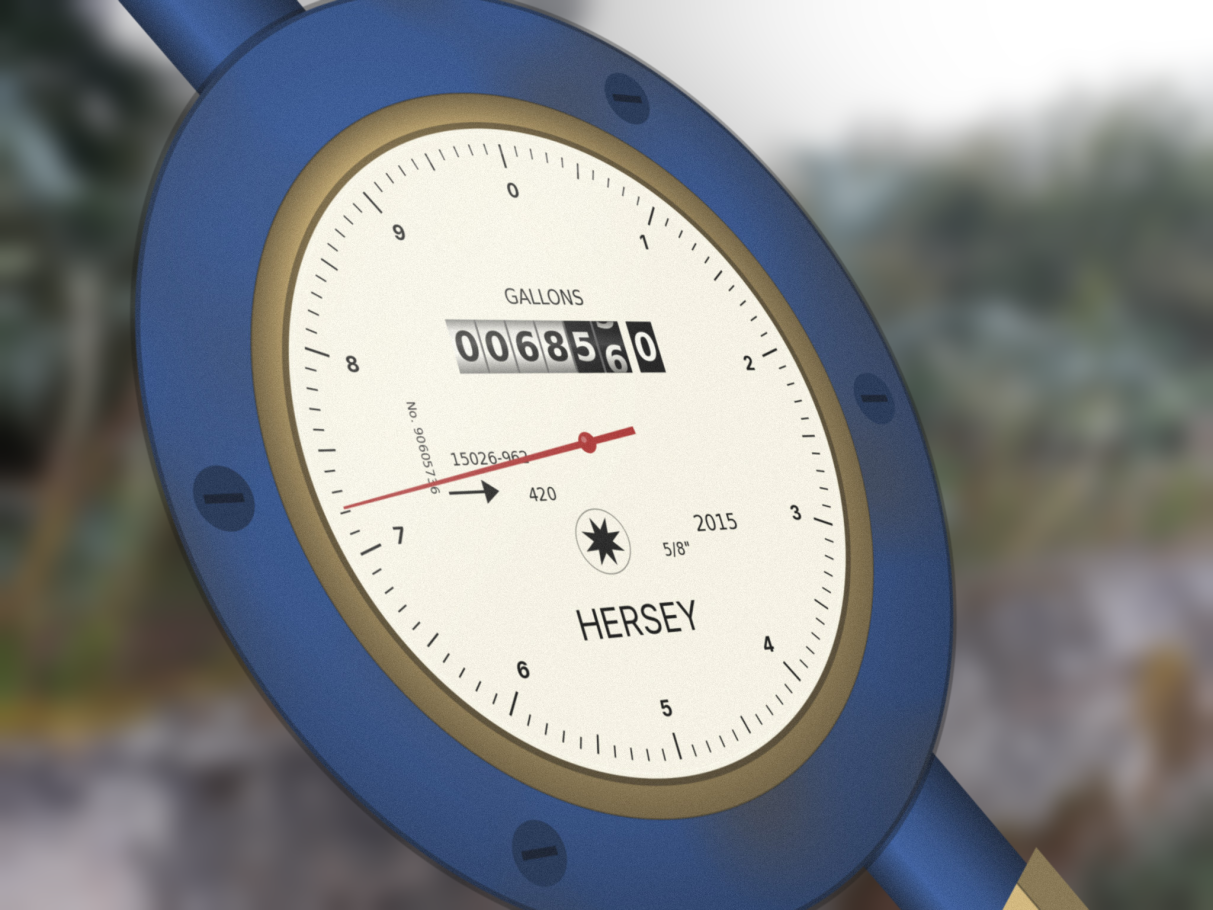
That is 68557.2 gal
